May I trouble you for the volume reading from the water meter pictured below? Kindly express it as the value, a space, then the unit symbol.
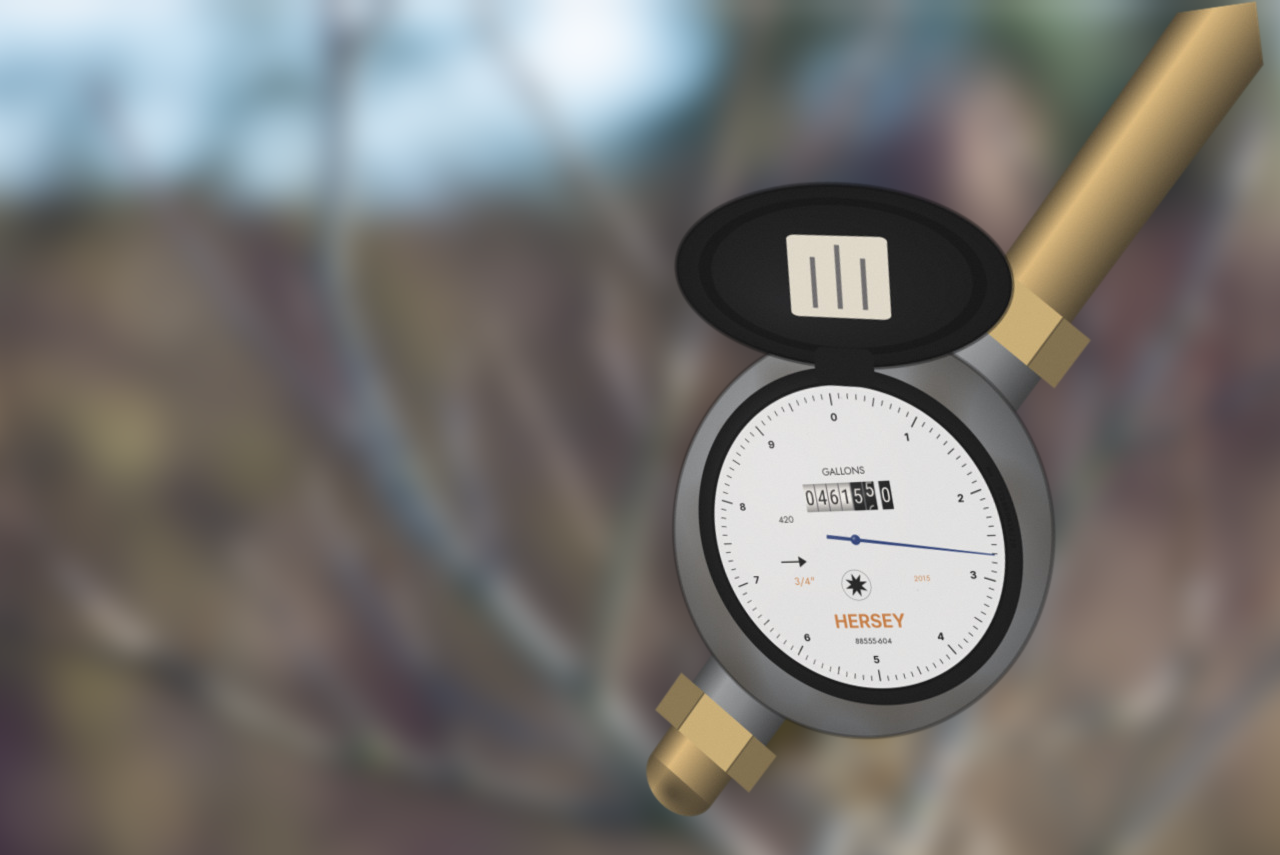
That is 461552.7 gal
